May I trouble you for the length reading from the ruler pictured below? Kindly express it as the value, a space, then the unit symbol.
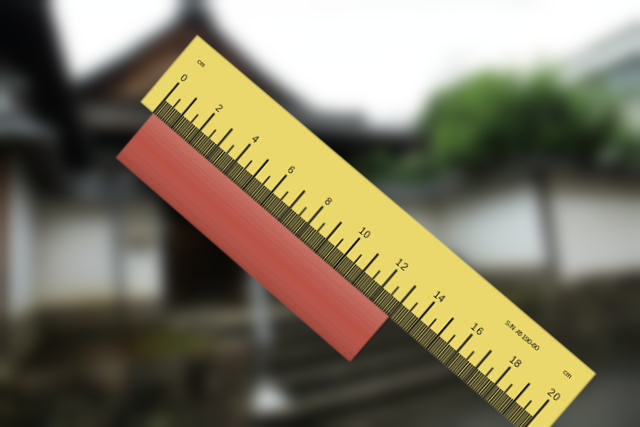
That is 13 cm
